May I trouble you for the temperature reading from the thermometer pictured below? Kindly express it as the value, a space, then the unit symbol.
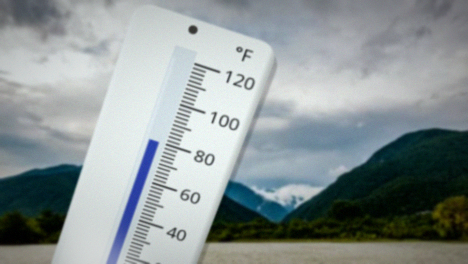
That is 80 °F
